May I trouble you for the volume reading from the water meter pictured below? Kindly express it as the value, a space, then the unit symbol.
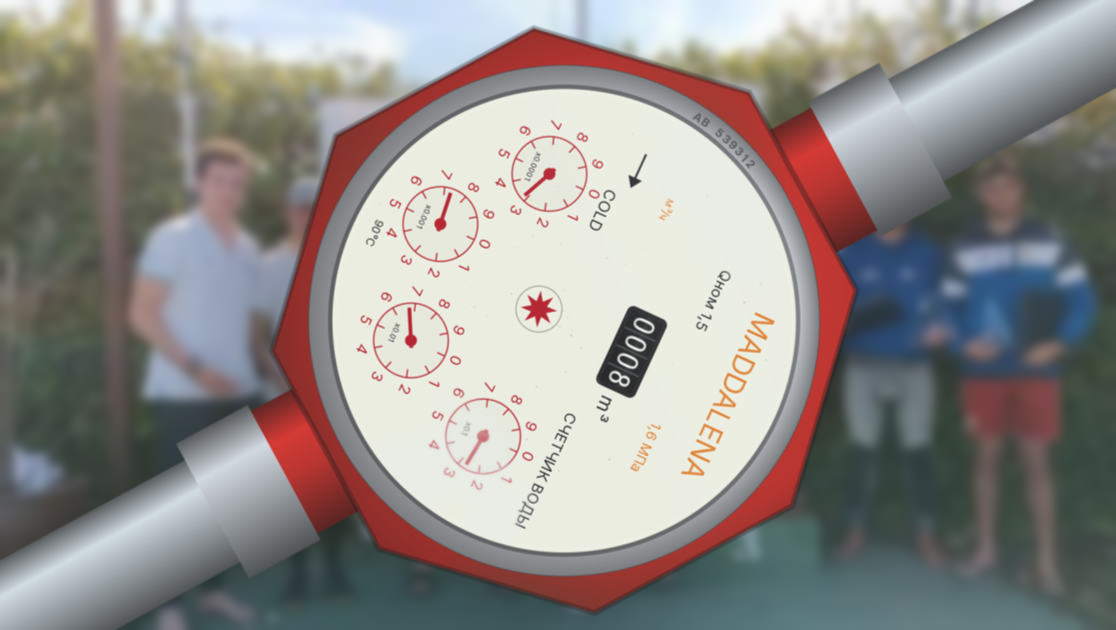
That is 8.2673 m³
